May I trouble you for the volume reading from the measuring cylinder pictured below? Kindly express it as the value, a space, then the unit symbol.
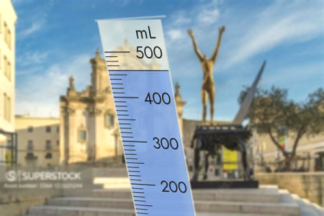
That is 460 mL
